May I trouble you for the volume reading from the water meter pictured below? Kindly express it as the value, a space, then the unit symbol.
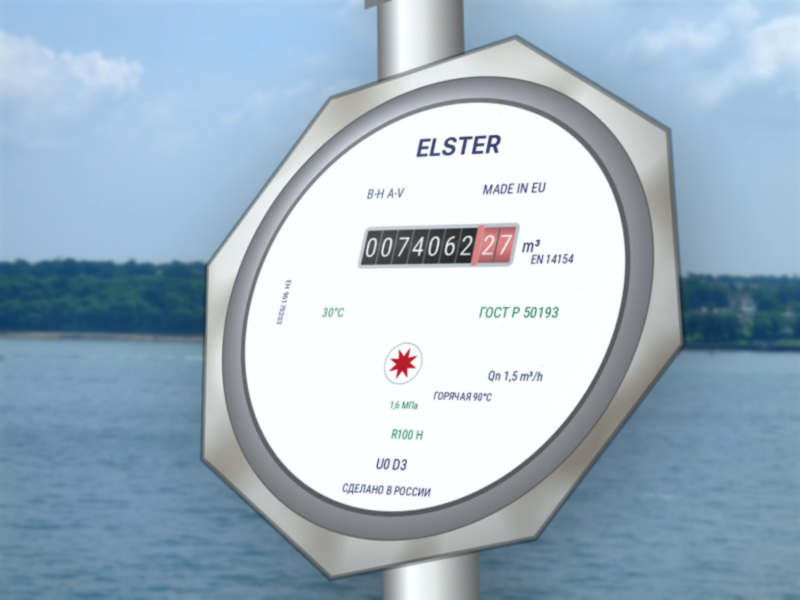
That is 74062.27 m³
